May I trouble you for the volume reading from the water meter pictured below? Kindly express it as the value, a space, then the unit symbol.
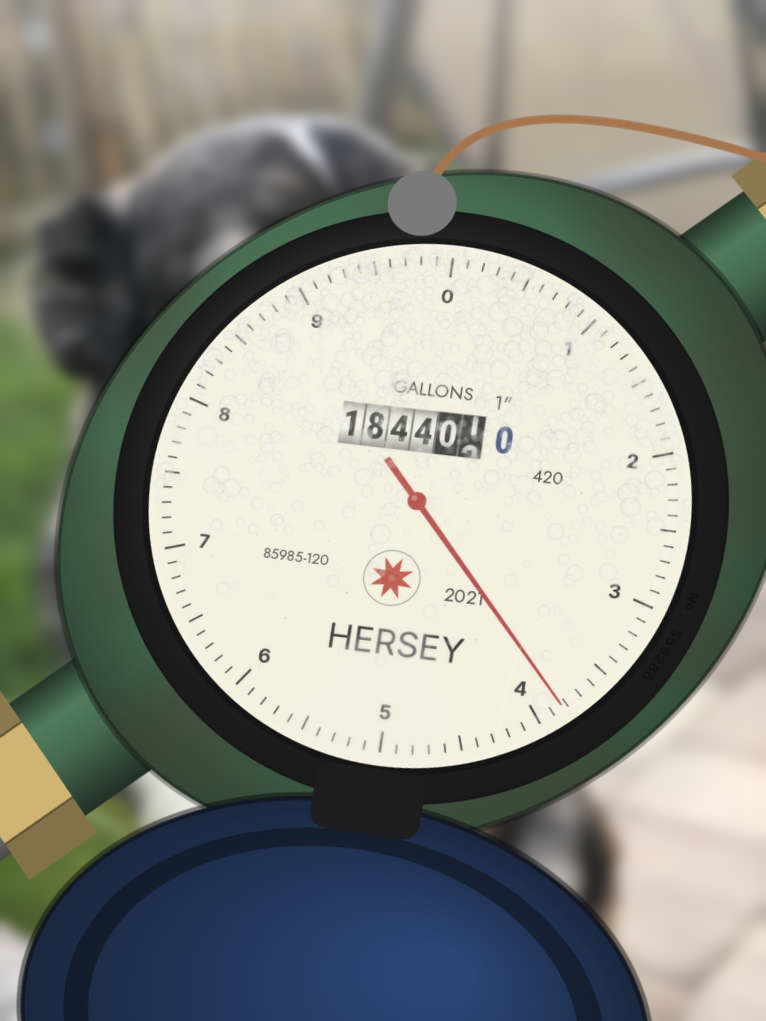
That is 1844013.8 gal
